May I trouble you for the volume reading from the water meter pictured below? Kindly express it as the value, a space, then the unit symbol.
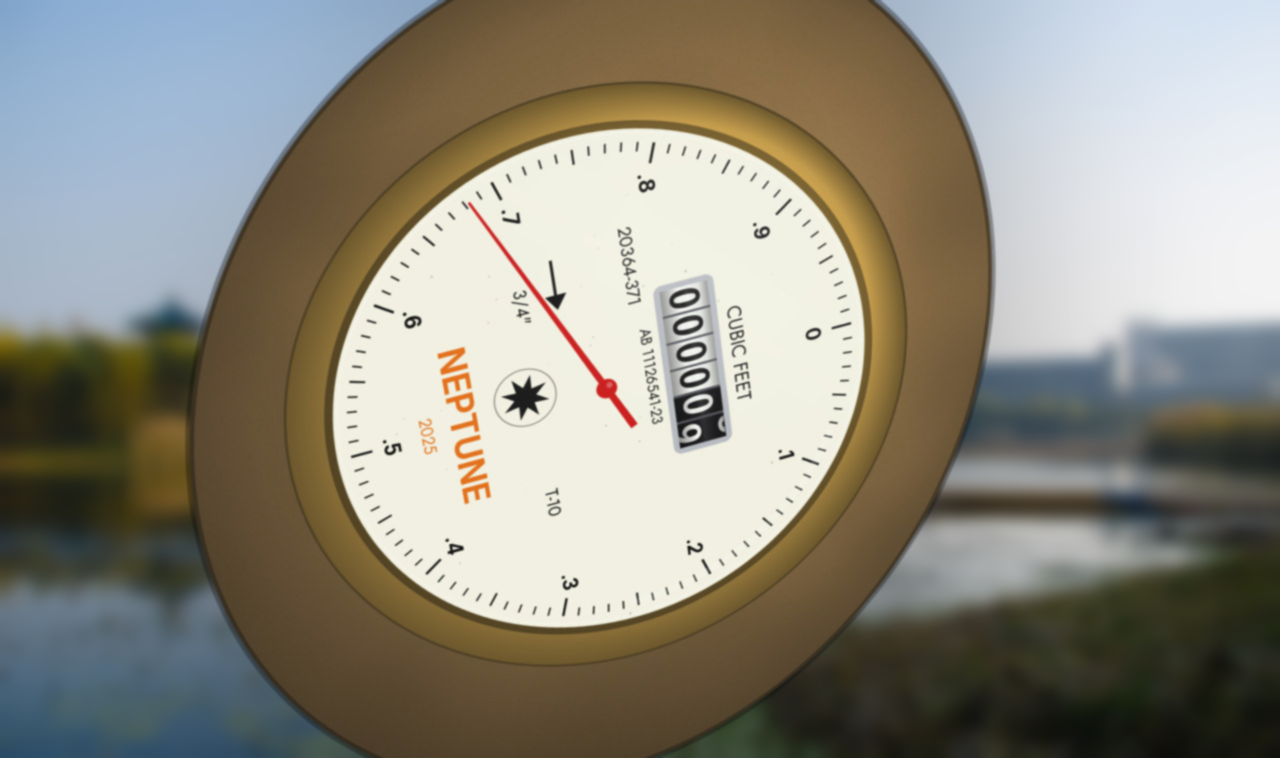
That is 8.68 ft³
